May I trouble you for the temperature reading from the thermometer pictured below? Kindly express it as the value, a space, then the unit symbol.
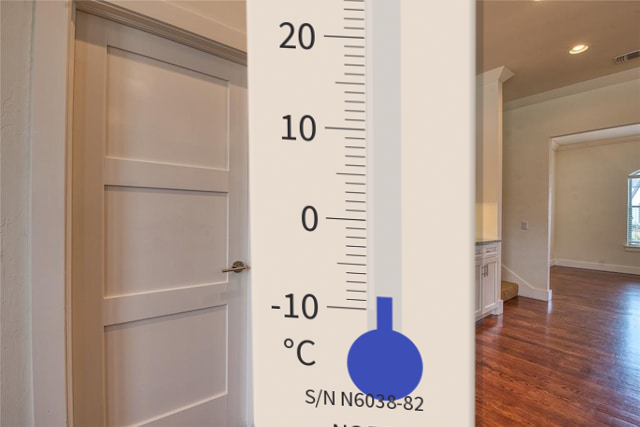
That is -8.5 °C
